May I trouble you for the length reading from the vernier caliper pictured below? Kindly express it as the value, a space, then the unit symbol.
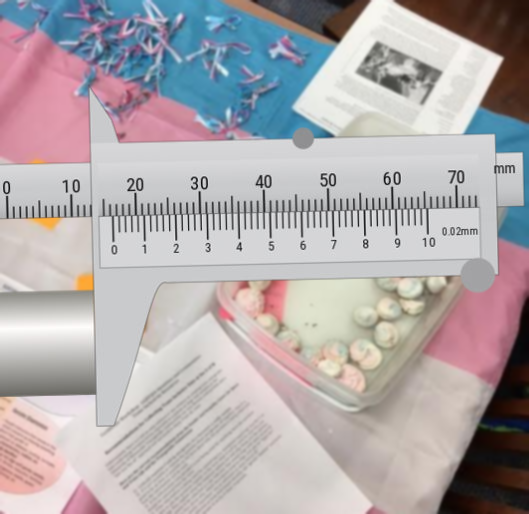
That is 16.4 mm
